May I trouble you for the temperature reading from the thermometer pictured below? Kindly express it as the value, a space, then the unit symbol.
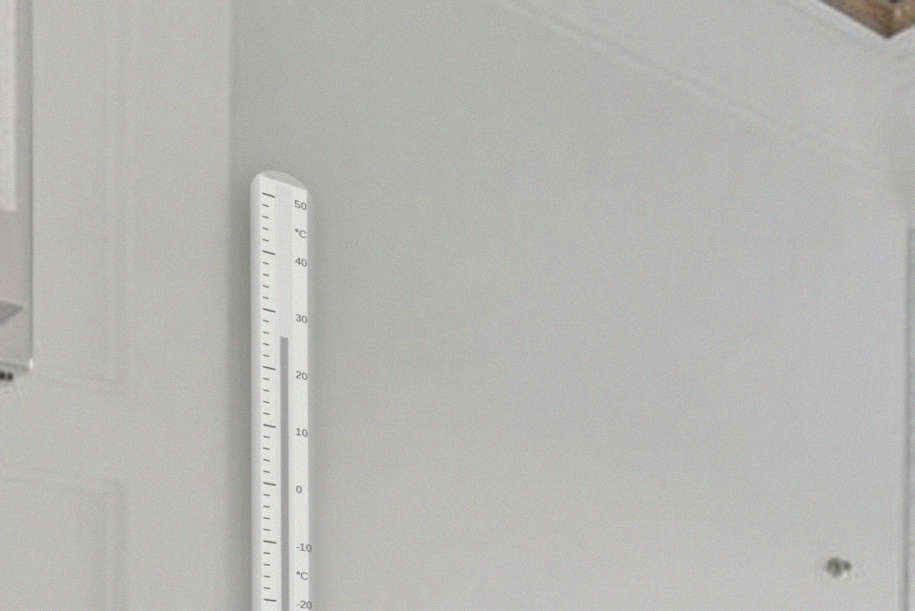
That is 26 °C
